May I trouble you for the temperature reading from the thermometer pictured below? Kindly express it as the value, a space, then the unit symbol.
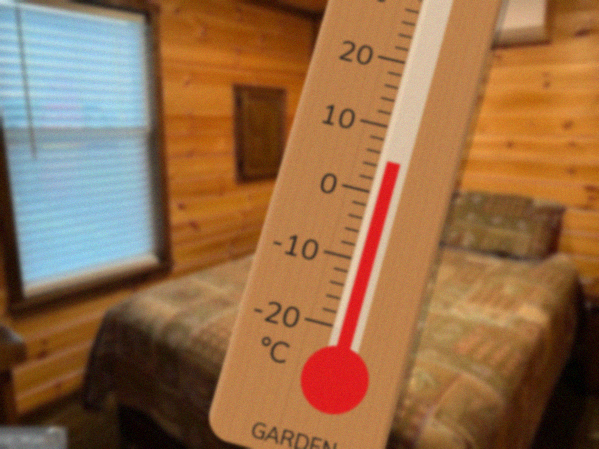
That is 5 °C
